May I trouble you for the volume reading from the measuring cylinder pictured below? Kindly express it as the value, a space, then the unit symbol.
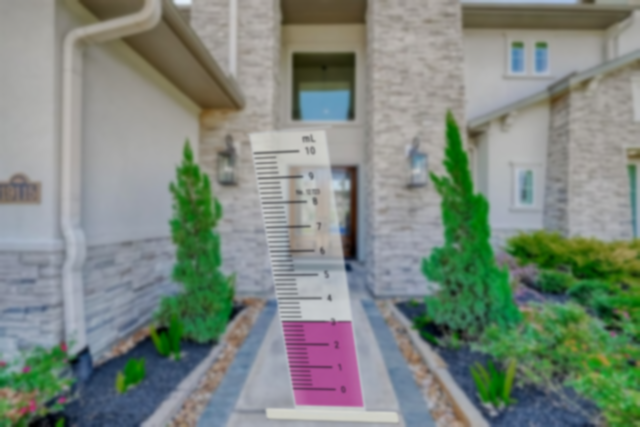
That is 3 mL
